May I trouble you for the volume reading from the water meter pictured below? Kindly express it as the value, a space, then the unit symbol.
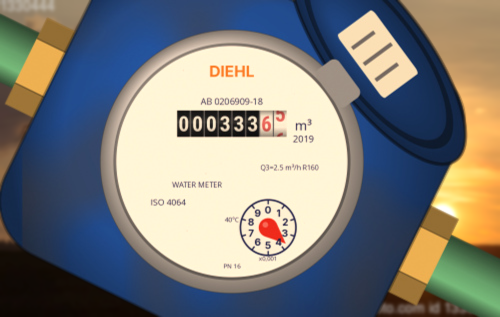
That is 333.653 m³
